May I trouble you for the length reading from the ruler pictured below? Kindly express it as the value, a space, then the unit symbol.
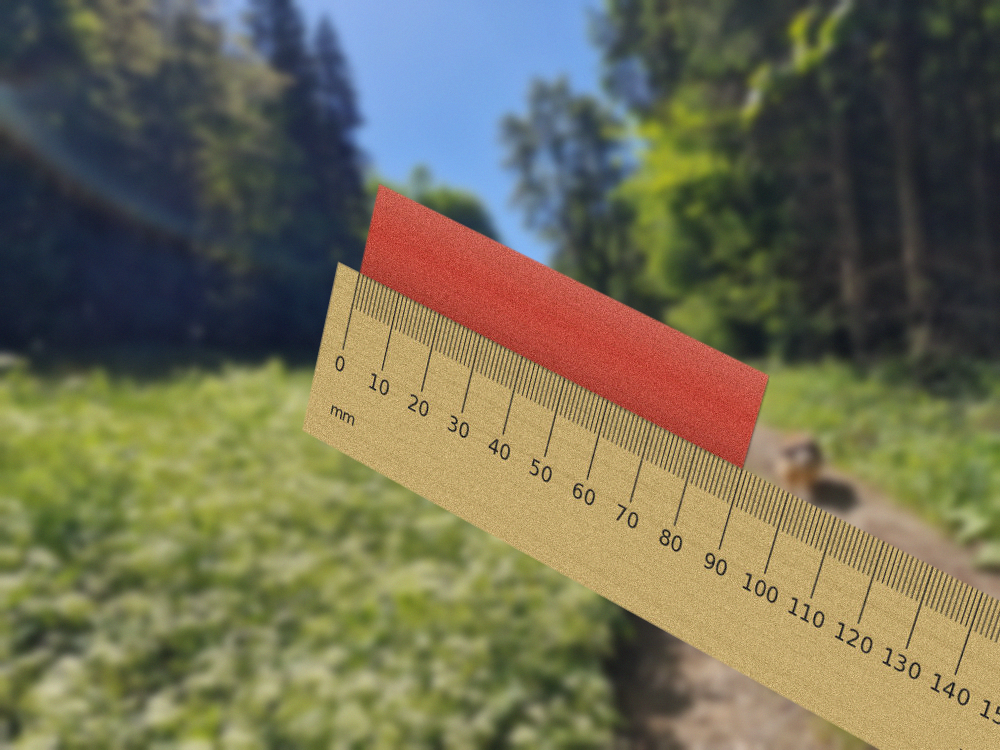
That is 90 mm
